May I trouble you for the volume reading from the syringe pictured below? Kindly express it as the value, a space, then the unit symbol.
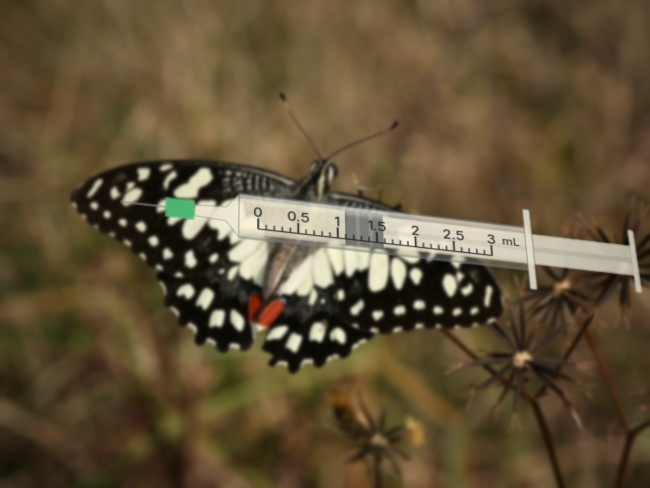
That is 1.1 mL
